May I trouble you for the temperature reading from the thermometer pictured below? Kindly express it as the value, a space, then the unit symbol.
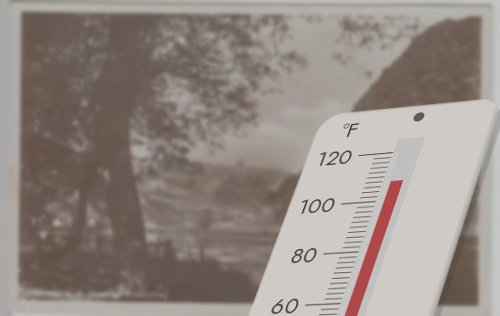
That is 108 °F
